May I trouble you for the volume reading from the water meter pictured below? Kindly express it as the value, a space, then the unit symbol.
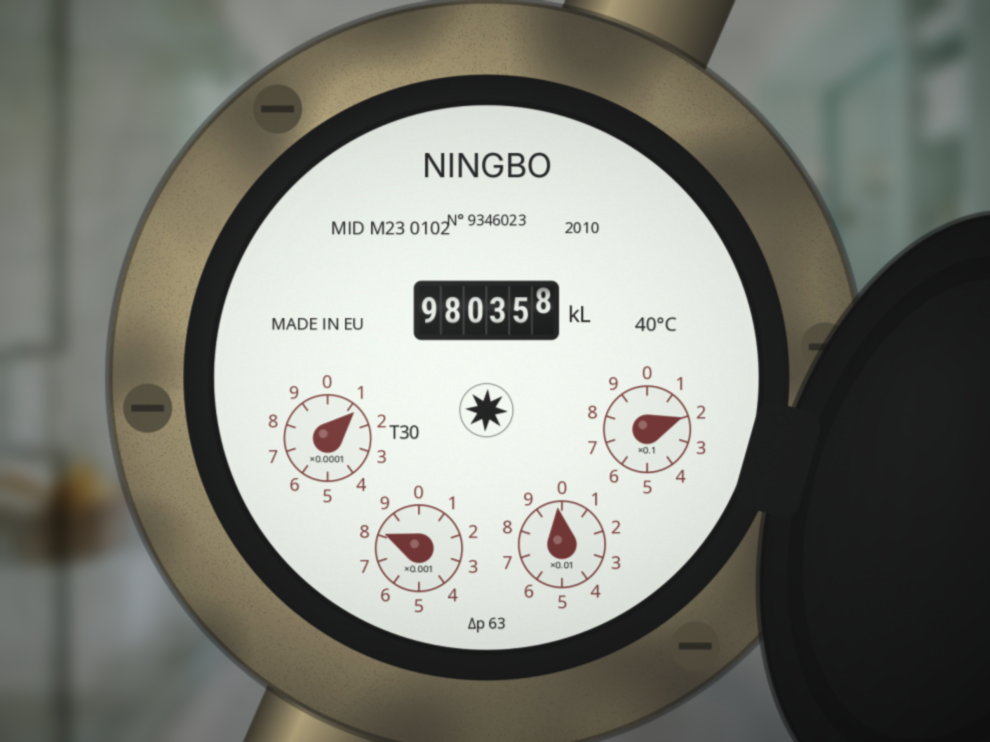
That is 980358.1981 kL
